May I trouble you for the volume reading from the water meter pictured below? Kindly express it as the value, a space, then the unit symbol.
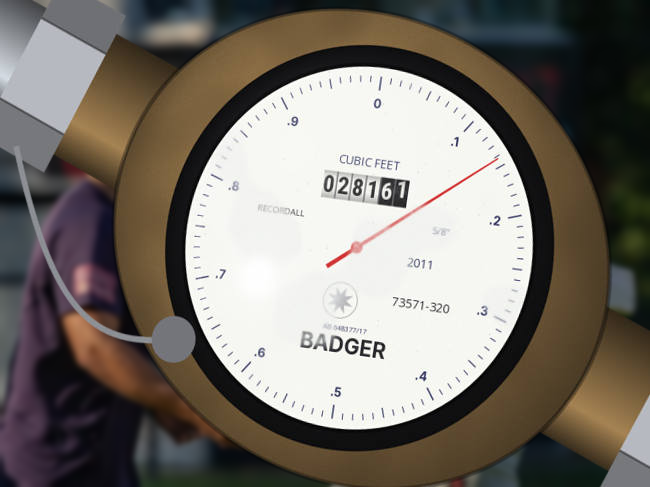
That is 28161.14 ft³
